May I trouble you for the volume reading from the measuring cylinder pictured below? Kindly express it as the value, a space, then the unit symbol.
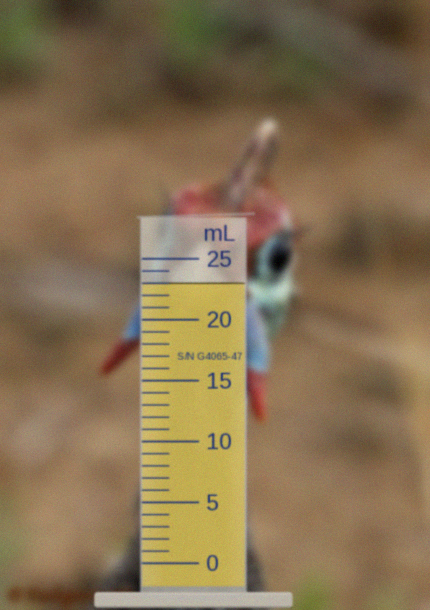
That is 23 mL
